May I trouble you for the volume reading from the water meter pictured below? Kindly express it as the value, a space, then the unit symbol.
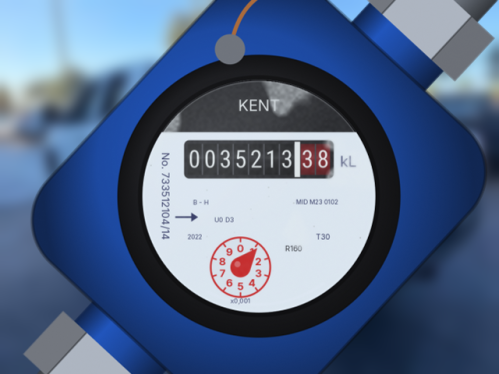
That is 35213.381 kL
